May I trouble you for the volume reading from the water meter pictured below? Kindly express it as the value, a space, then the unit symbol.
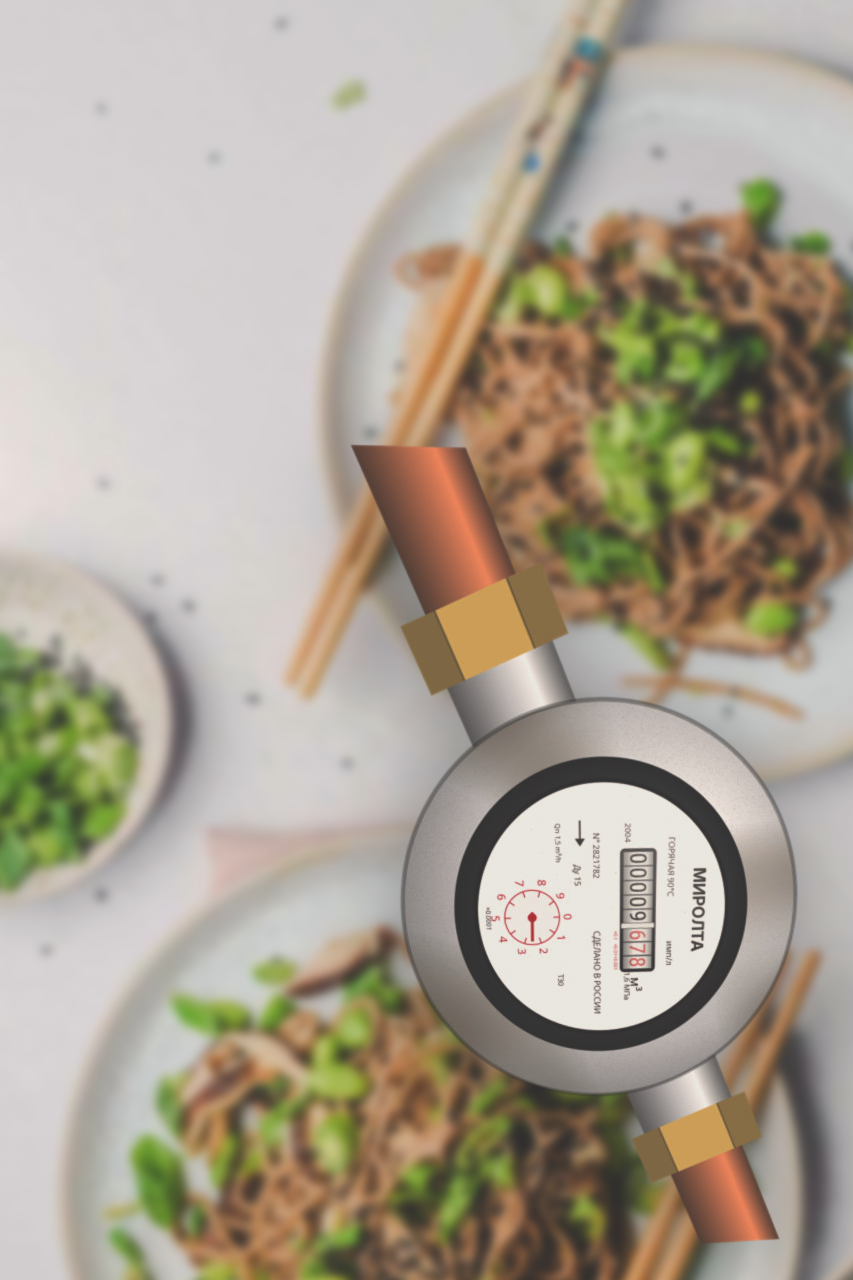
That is 9.6782 m³
